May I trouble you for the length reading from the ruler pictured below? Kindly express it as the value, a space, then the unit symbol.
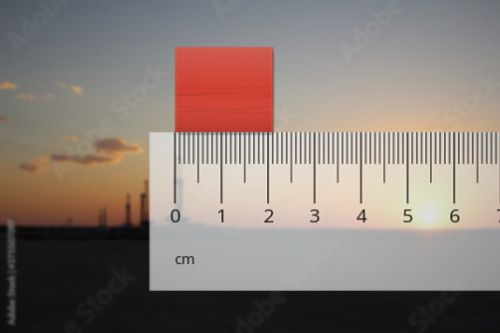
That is 2.1 cm
